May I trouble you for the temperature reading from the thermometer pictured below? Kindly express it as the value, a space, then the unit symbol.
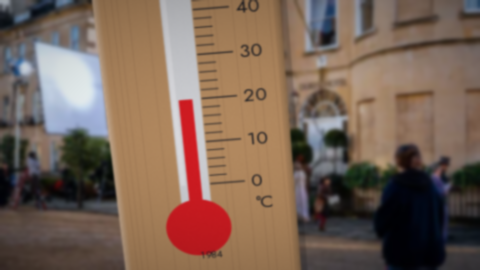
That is 20 °C
